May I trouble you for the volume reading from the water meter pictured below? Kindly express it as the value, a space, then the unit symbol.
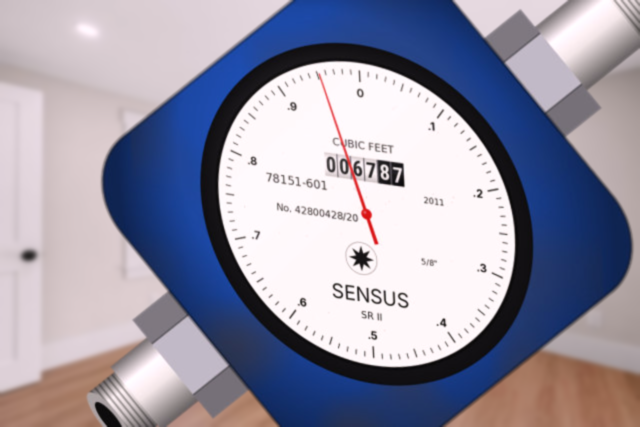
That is 6786.95 ft³
